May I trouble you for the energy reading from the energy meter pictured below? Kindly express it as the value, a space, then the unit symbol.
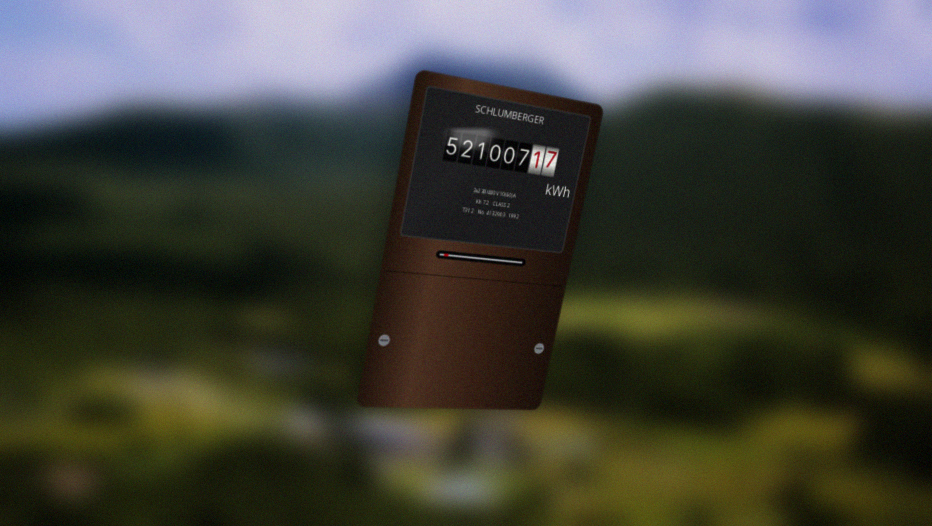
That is 521007.17 kWh
